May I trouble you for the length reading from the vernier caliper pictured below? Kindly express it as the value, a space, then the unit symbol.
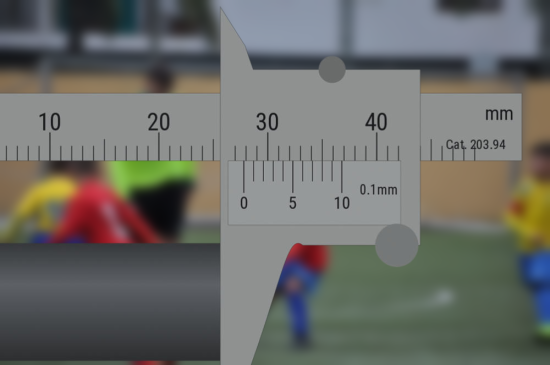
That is 27.8 mm
